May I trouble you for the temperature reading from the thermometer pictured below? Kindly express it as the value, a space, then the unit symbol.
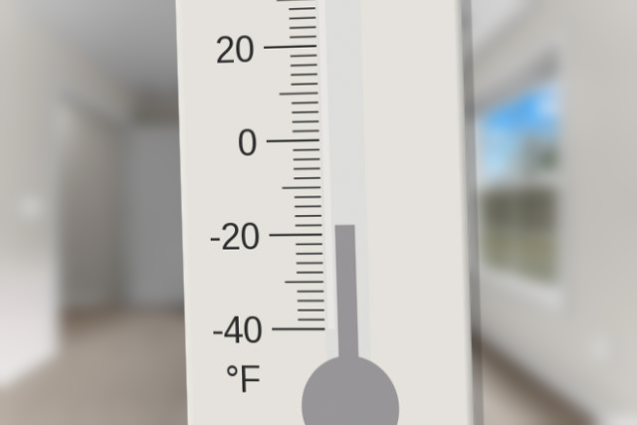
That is -18 °F
